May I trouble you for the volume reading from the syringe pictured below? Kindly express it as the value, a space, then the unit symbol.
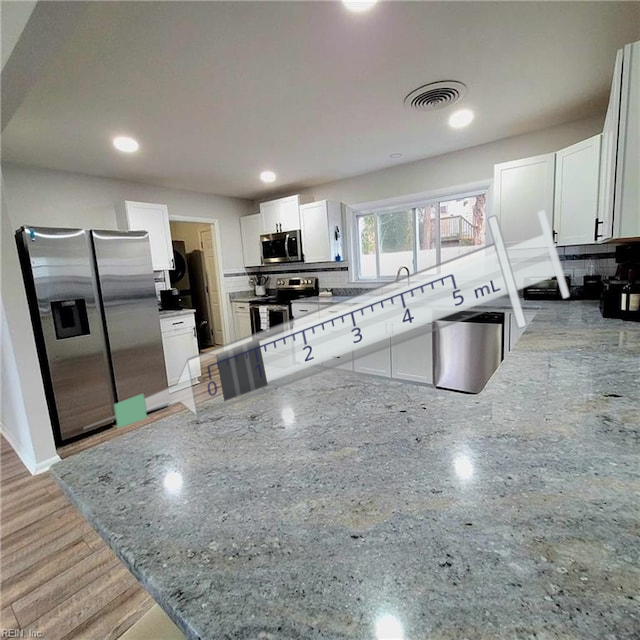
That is 0.2 mL
